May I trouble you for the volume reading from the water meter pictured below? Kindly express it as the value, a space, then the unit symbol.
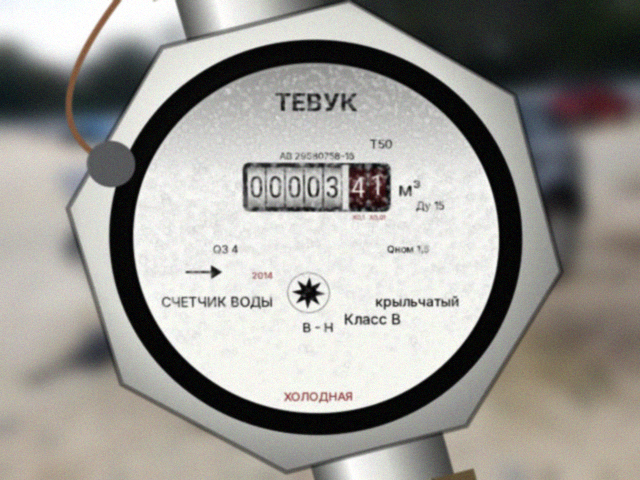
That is 3.41 m³
